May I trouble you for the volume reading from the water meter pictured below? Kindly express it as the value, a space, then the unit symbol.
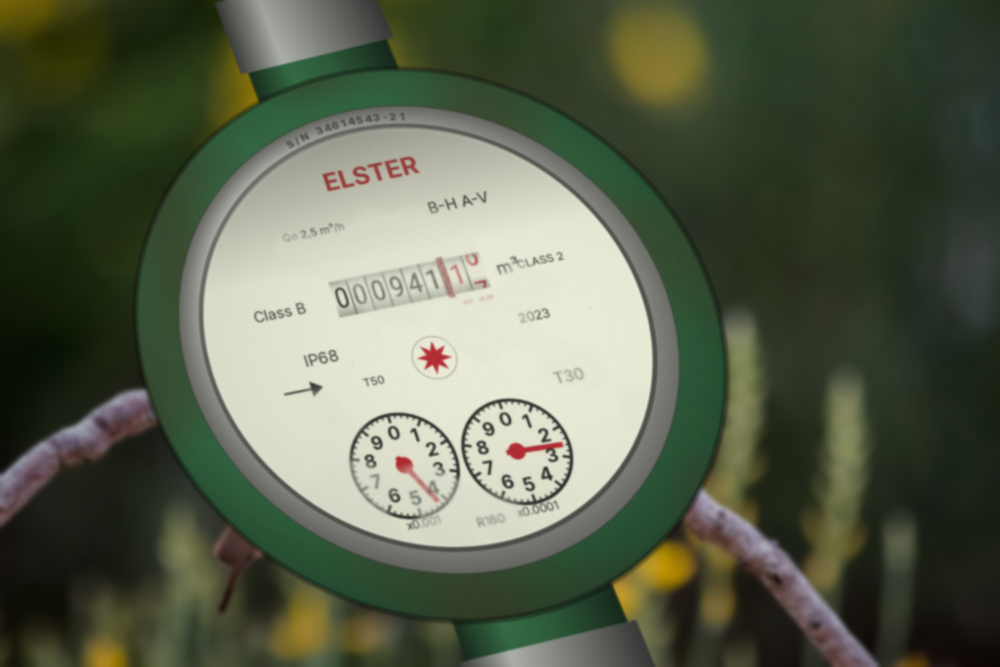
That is 941.1642 m³
